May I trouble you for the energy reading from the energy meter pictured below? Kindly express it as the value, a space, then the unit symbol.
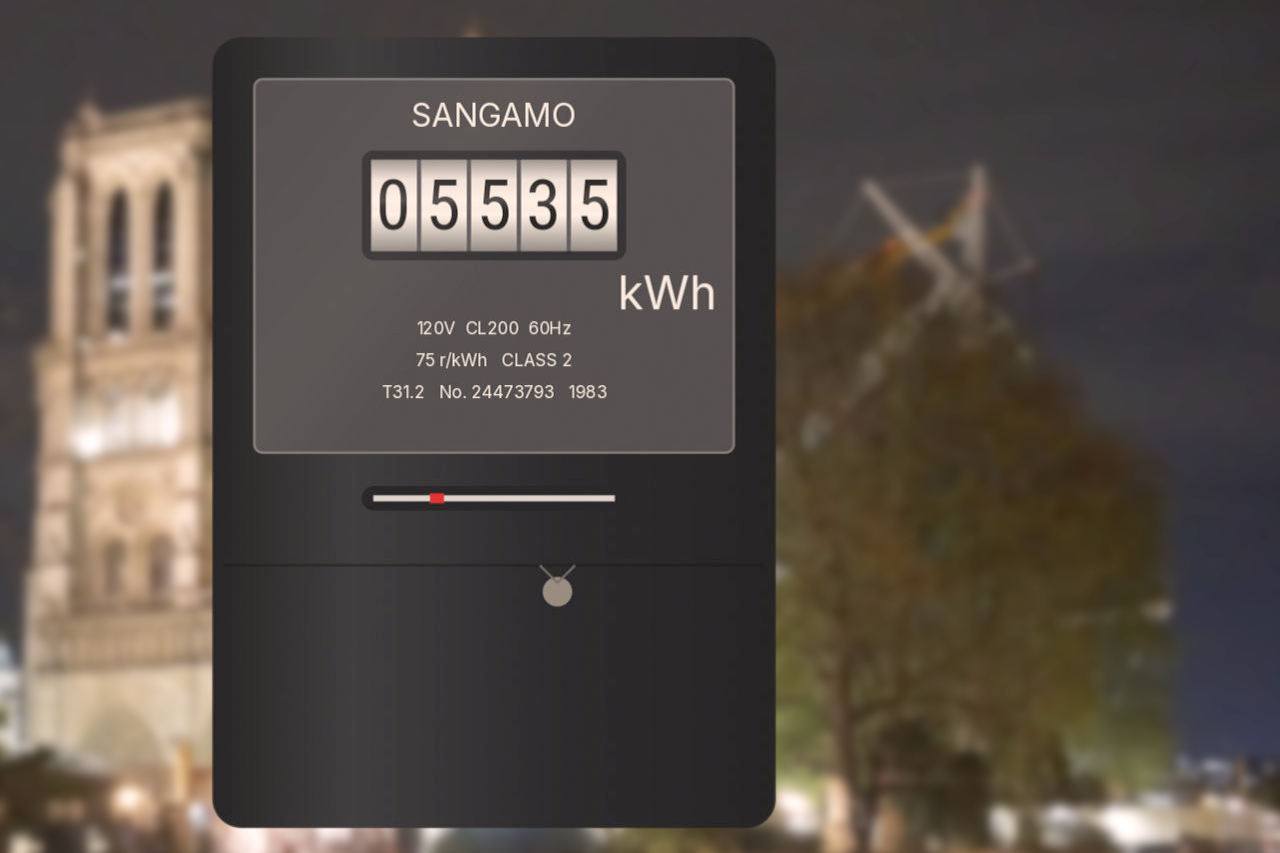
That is 5535 kWh
